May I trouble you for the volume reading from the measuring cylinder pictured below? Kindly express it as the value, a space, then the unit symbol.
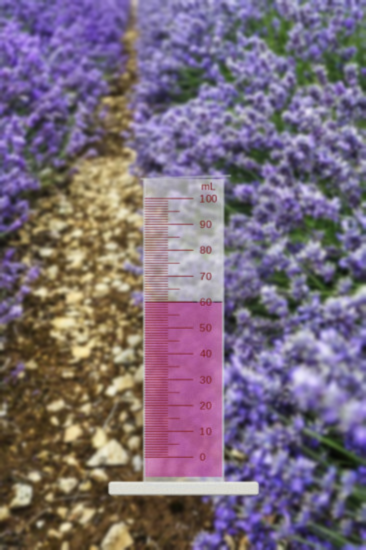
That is 60 mL
